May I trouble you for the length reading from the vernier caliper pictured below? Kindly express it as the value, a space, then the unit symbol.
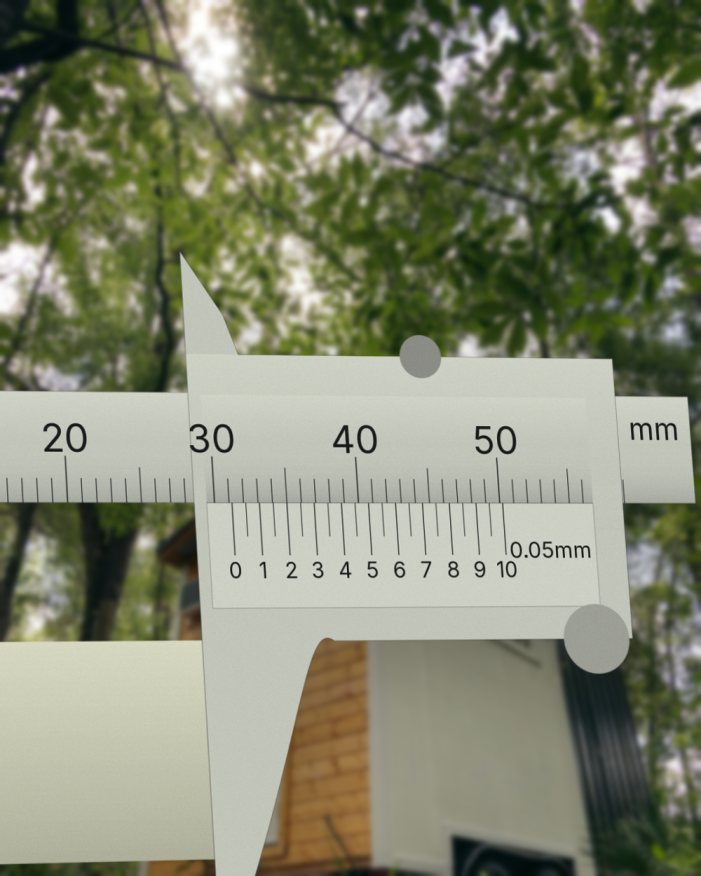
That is 31.2 mm
